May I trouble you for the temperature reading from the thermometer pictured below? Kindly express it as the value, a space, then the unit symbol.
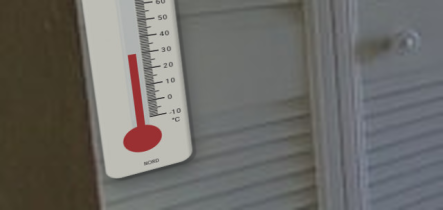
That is 30 °C
